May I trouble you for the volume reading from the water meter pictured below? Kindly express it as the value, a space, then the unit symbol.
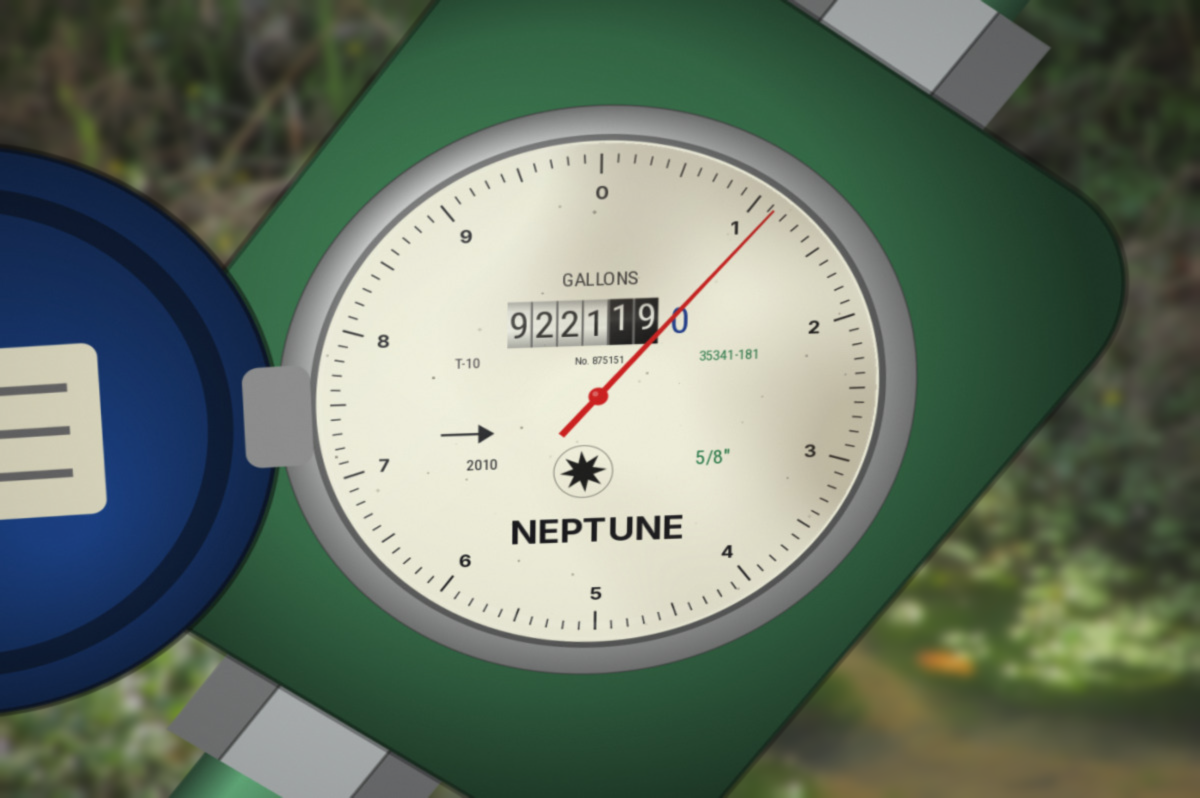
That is 9221191.1 gal
